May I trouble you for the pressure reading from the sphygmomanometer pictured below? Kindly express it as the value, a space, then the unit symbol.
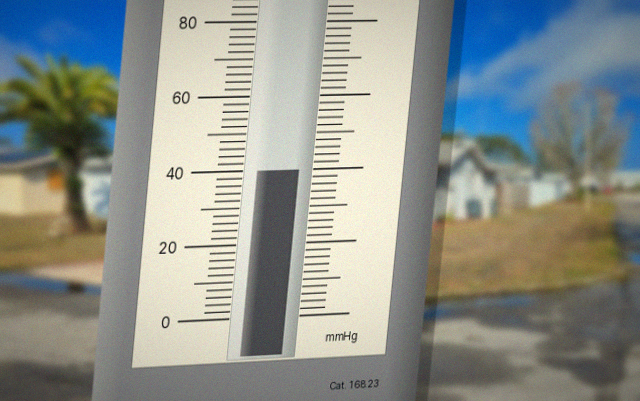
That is 40 mmHg
